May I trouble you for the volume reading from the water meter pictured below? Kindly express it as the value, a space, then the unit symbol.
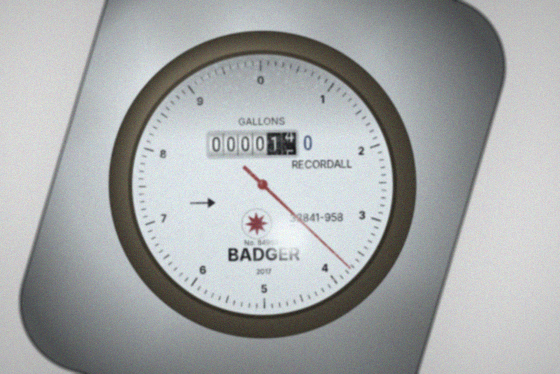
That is 143.7 gal
